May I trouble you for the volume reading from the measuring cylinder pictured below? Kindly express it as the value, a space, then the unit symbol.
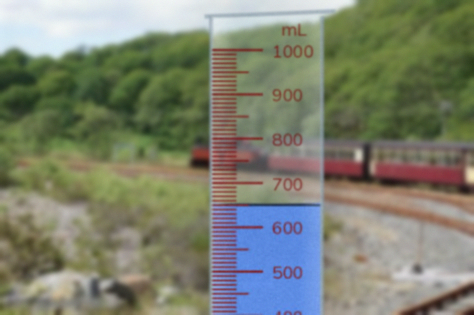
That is 650 mL
